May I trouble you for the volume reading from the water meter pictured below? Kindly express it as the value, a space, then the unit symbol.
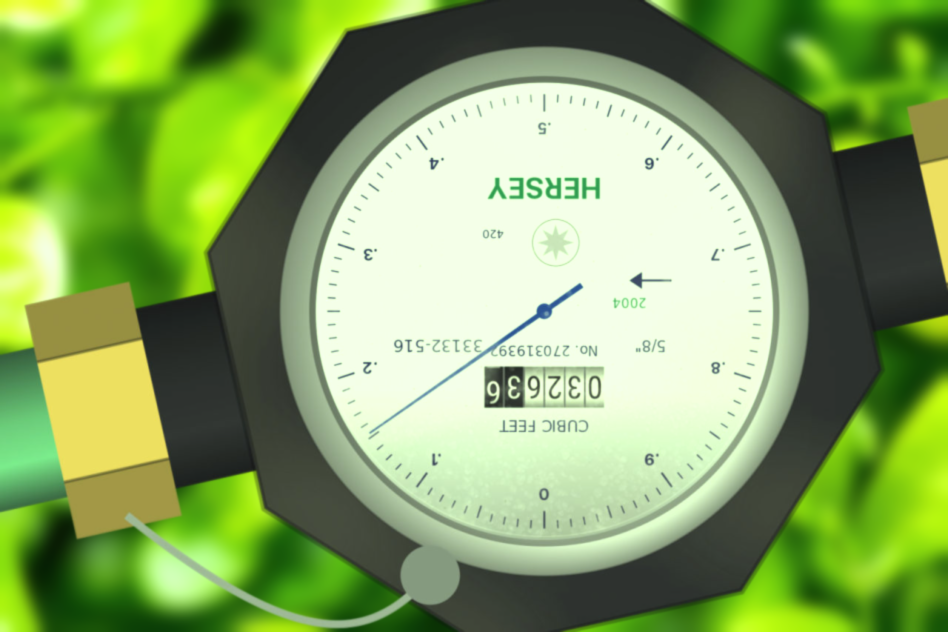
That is 32636.15 ft³
